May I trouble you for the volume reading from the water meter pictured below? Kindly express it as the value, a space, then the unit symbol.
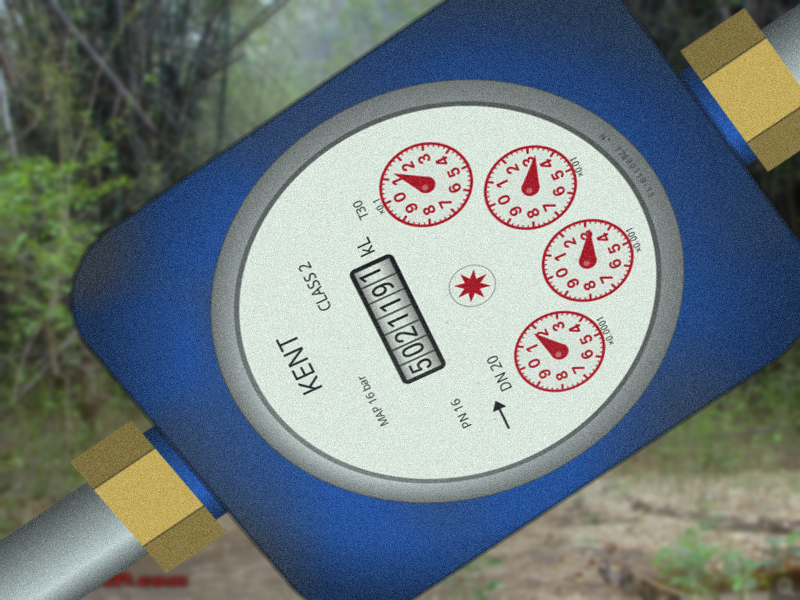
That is 5021191.1331 kL
